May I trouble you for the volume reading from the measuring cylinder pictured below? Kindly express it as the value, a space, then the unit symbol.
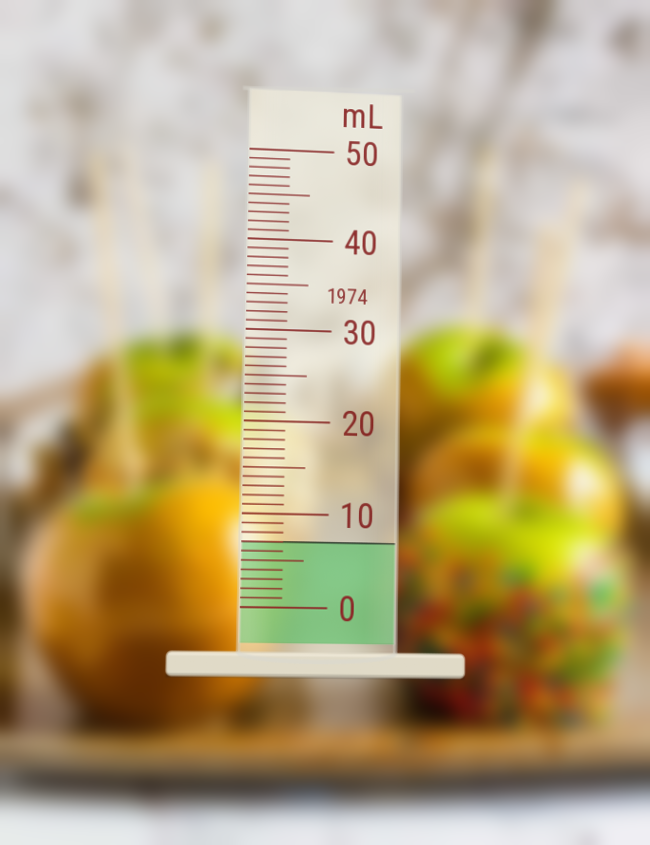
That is 7 mL
